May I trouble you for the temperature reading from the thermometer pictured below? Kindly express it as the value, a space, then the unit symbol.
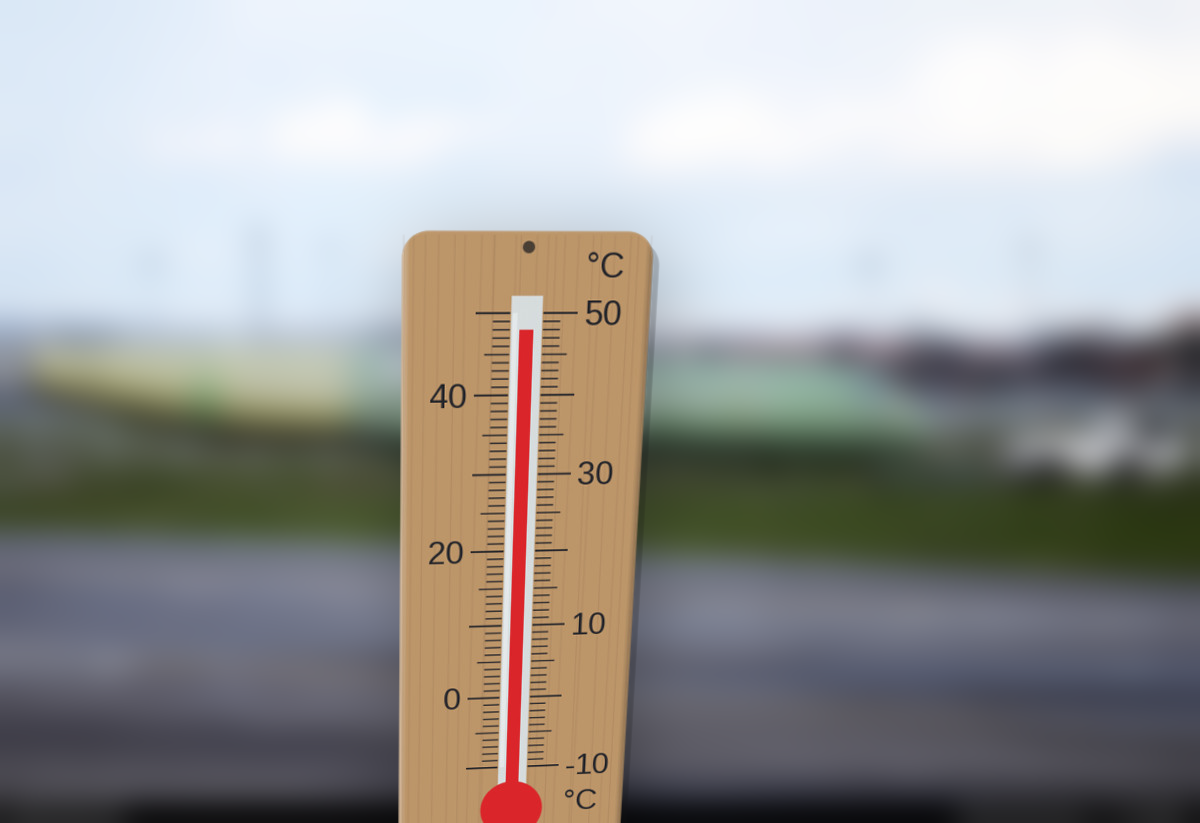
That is 48 °C
